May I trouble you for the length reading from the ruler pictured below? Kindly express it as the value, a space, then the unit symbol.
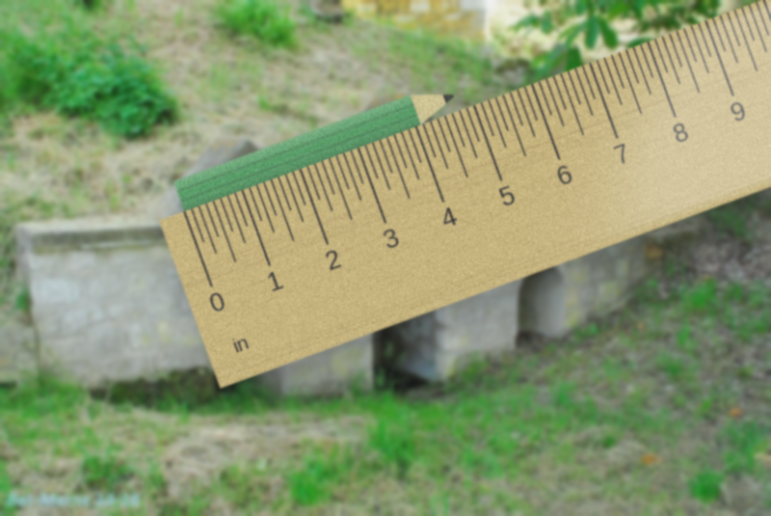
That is 4.75 in
